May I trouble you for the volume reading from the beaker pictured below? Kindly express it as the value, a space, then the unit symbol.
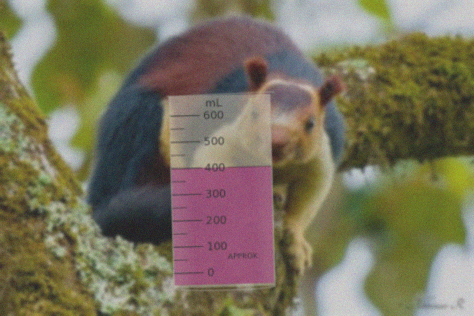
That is 400 mL
